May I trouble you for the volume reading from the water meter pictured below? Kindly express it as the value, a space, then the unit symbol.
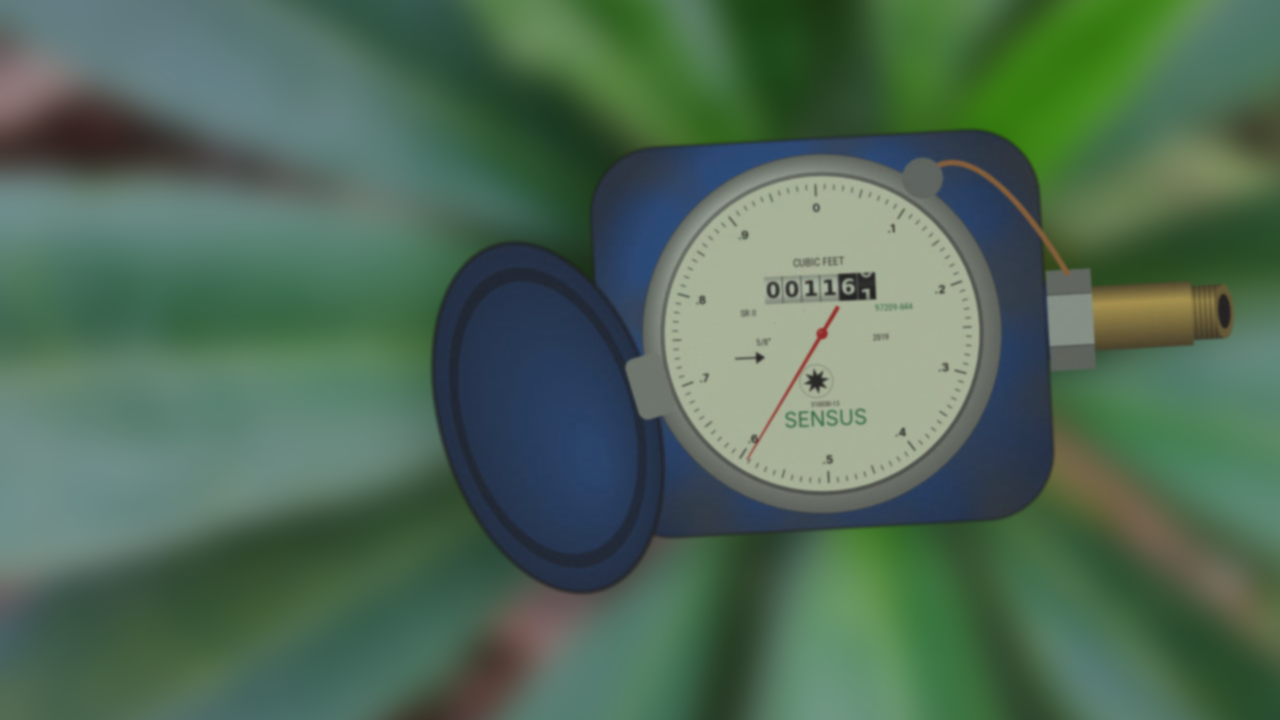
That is 1160.59 ft³
